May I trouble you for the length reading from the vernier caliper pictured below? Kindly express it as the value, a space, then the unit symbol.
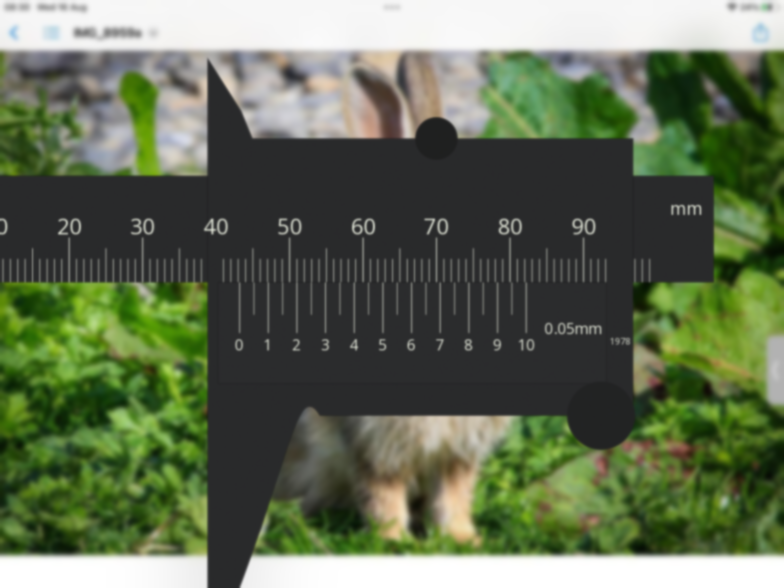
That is 43.2 mm
